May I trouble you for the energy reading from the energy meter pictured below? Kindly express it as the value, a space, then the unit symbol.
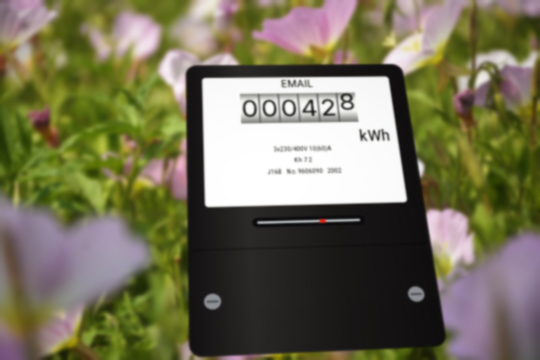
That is 428 kWh
